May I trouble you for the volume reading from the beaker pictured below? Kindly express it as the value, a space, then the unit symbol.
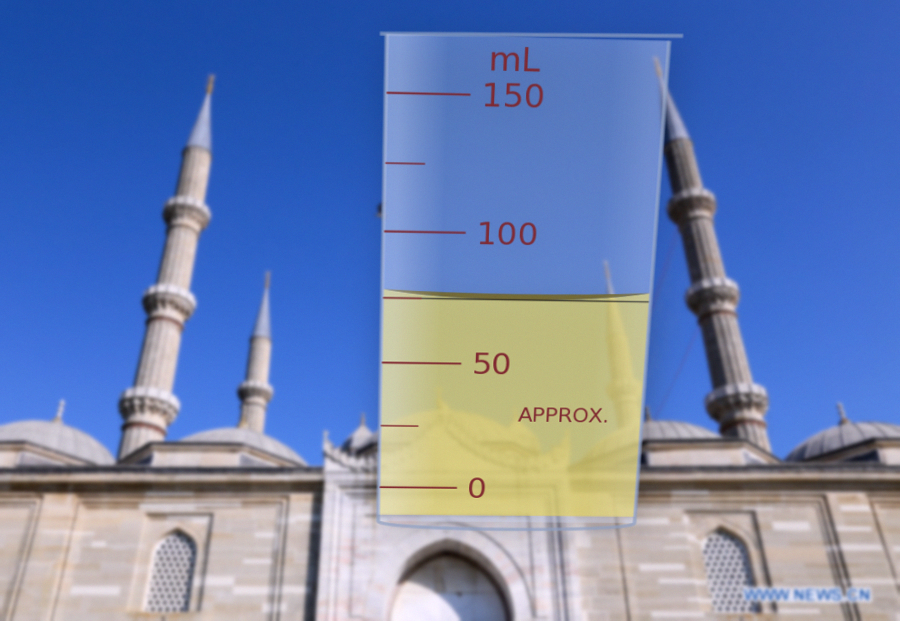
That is 75 mL
